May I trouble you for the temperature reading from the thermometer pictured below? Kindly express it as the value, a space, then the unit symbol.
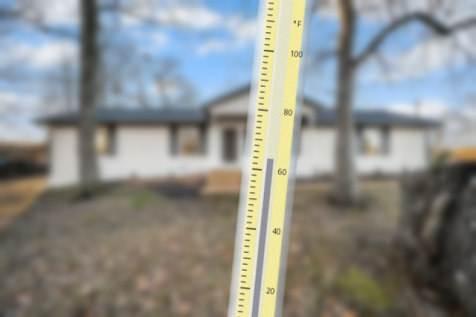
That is 64 °F
